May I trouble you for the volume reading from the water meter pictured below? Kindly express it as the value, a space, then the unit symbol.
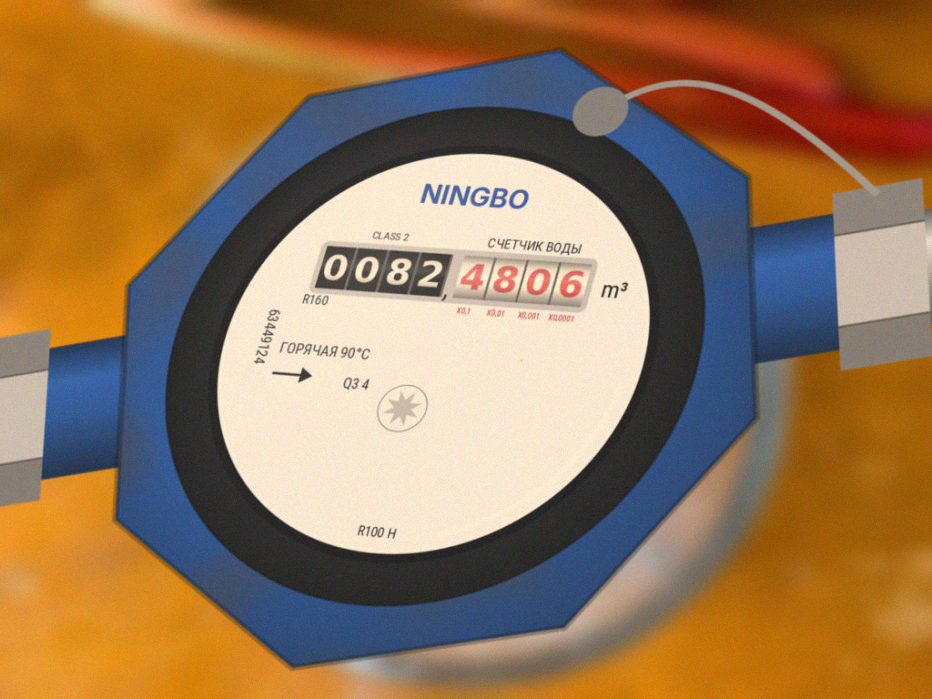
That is 82.4806 m³
